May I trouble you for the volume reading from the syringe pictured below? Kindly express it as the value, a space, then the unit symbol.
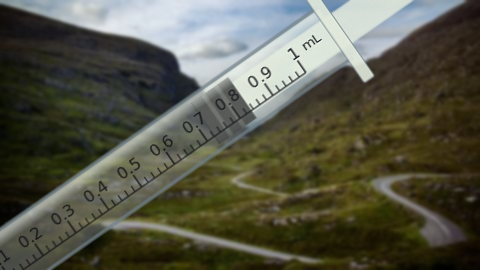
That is 0.72 mL
